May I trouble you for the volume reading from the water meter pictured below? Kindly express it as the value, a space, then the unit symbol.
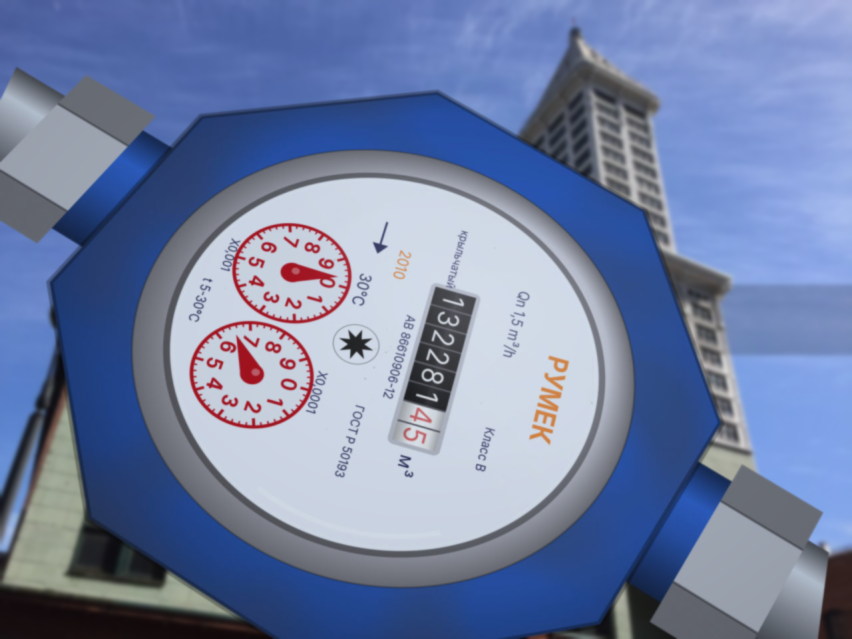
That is 132281.4496 m³
